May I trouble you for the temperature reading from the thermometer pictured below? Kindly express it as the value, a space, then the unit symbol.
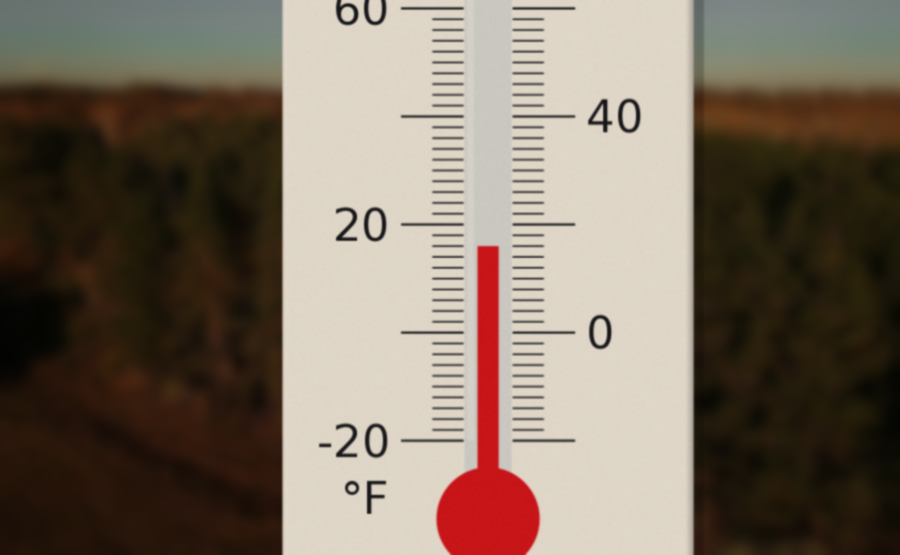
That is 16 °F
